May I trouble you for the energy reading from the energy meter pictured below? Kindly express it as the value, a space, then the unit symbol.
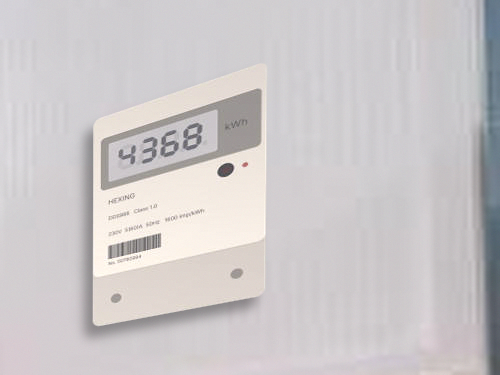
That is 4368 kWh
